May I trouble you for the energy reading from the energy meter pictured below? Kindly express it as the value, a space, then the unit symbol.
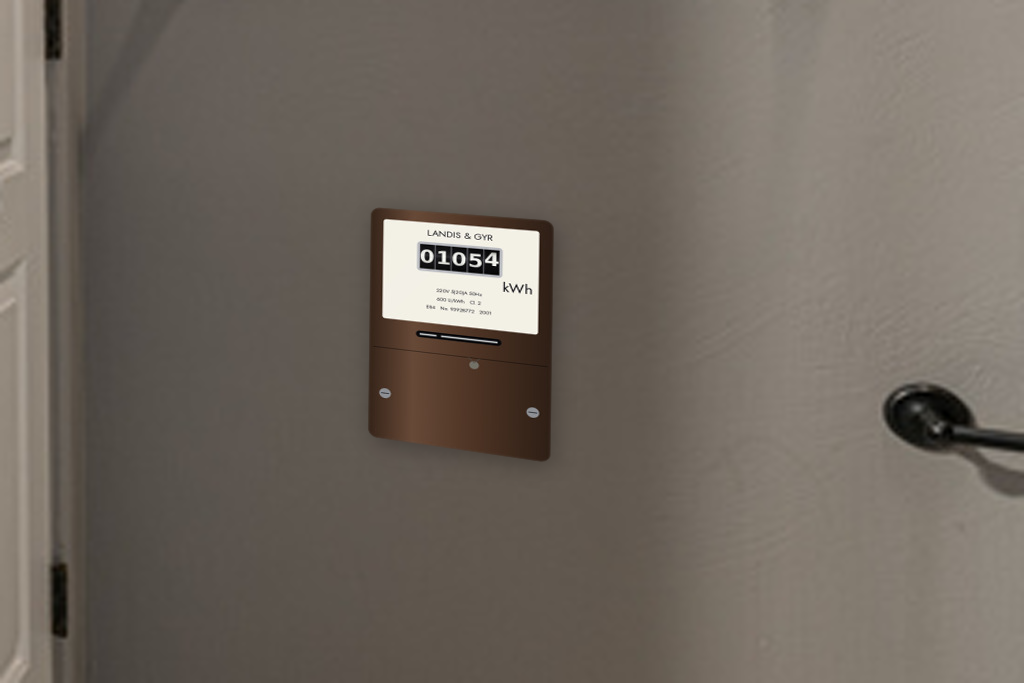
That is 1054 kWh
